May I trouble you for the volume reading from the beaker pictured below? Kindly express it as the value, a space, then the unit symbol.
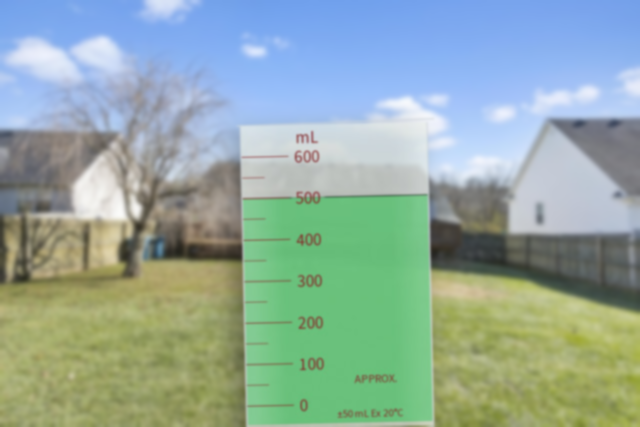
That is 500 mL
